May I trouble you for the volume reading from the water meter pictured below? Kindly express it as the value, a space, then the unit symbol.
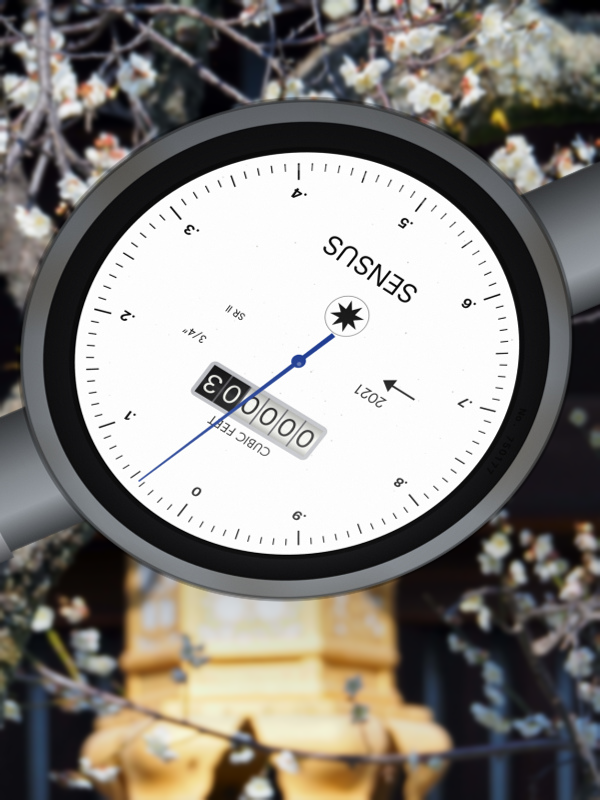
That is 3.04 ft³
